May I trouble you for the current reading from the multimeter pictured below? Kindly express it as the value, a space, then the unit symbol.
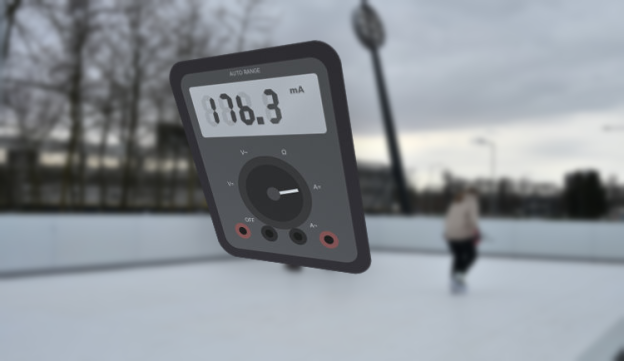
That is 176.3 mA
